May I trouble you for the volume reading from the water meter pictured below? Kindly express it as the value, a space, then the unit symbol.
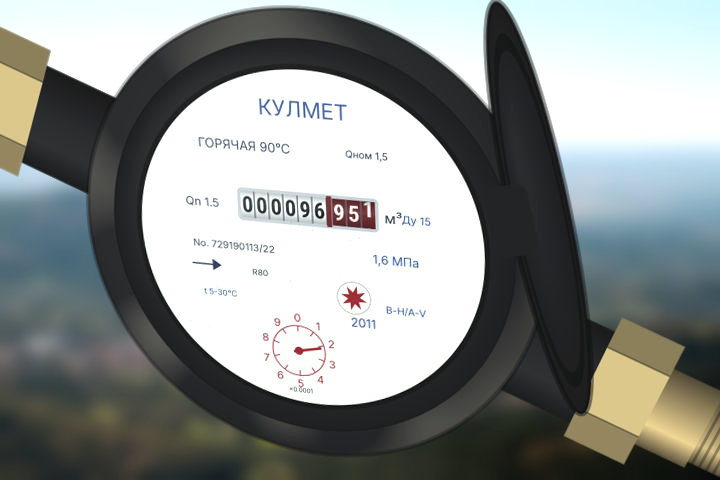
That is 96.9512 m³
